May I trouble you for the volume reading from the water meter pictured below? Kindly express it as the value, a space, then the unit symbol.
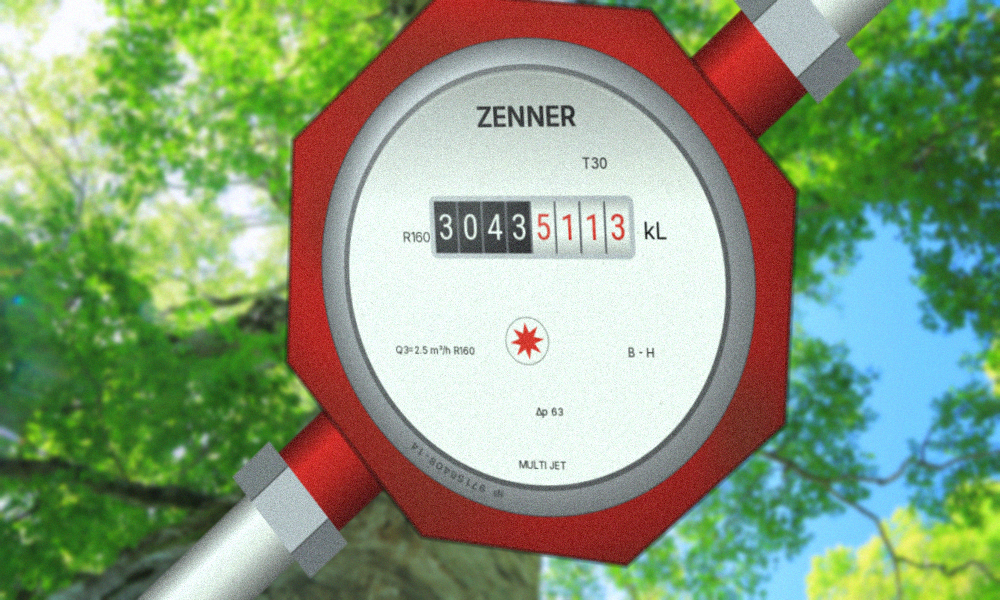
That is 3043.5113 kL
